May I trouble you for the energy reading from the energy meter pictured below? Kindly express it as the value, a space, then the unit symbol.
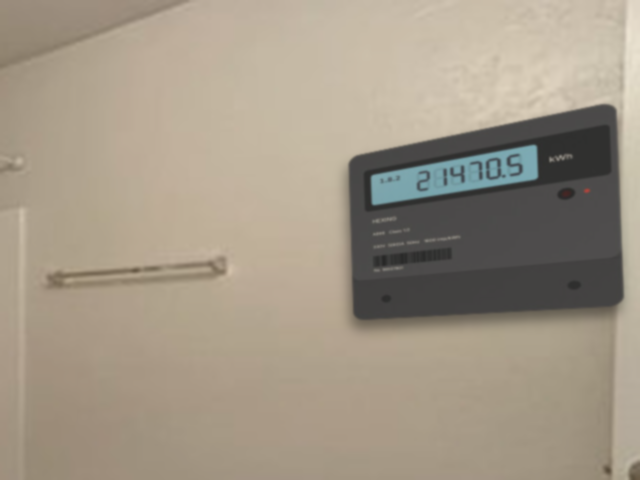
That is 21470.5 kWh
